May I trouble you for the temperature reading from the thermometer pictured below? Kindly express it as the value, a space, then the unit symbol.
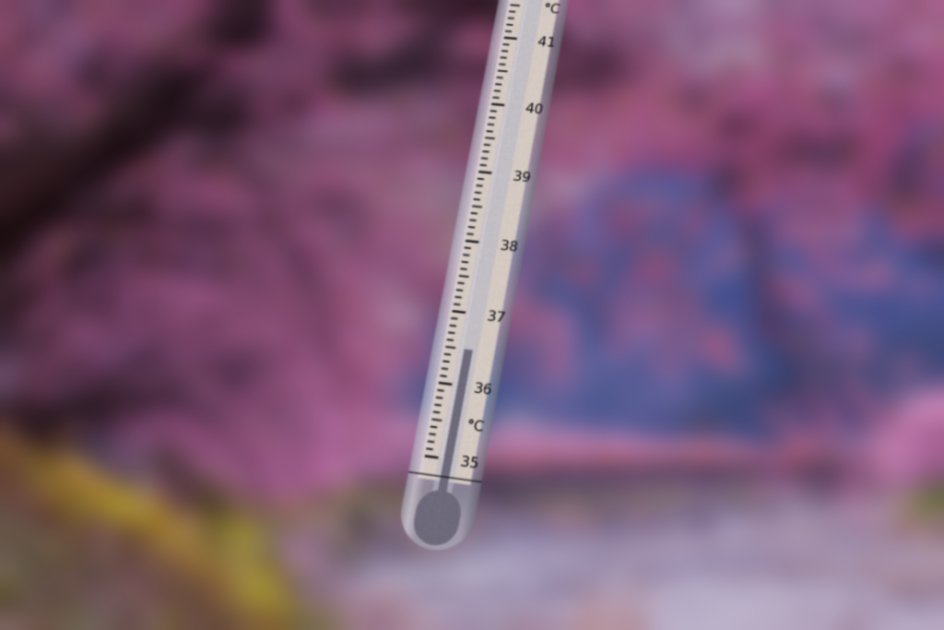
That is 36.5 °C
